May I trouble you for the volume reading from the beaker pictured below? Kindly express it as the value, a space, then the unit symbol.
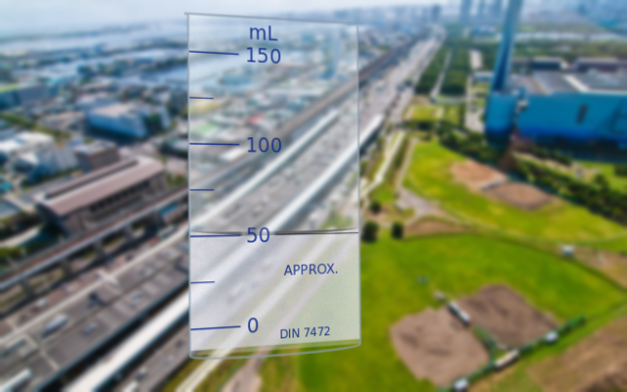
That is 50 mL
